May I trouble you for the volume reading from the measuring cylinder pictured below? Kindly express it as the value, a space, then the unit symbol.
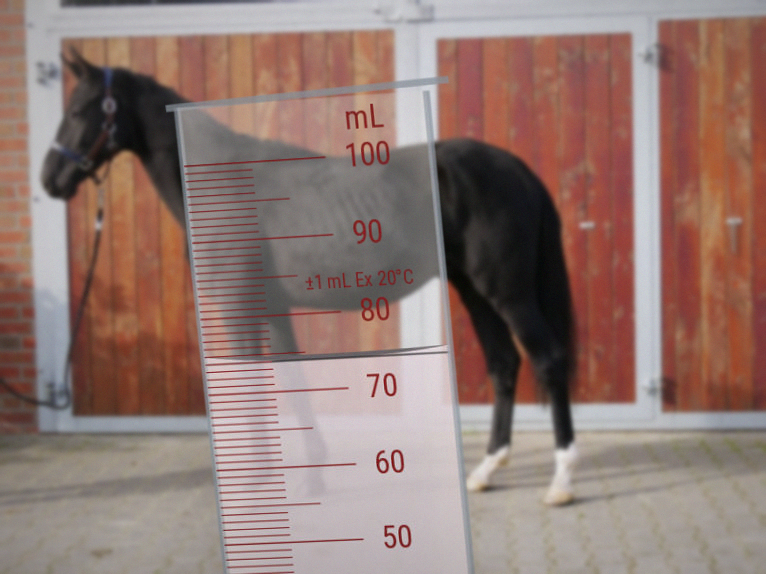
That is 74 mL
